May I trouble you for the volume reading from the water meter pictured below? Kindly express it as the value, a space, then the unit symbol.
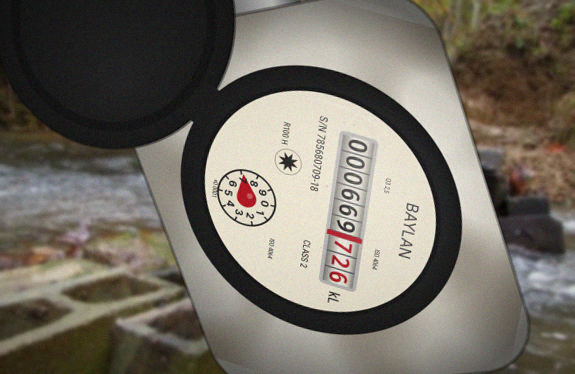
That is 669.7267 kL
